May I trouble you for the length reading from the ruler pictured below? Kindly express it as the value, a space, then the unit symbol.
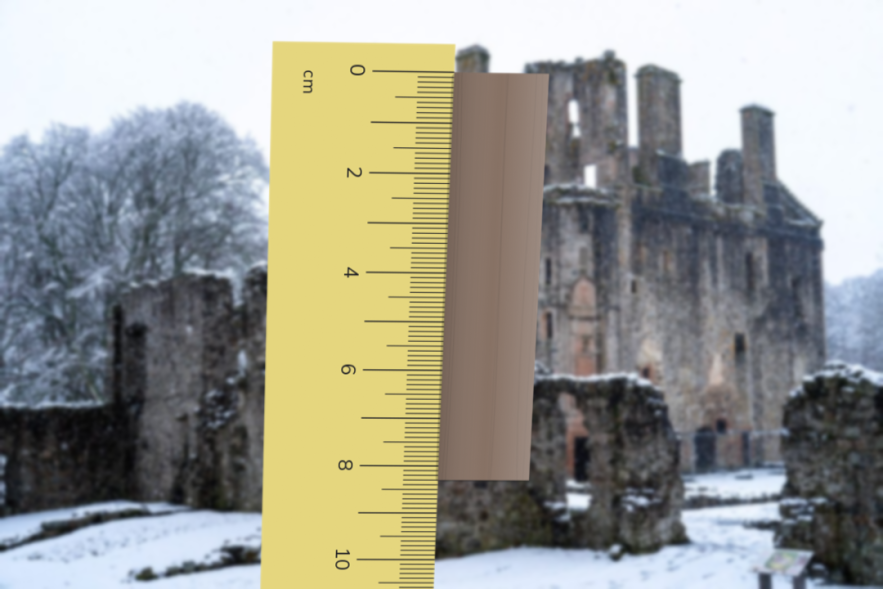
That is 8.3 cm
